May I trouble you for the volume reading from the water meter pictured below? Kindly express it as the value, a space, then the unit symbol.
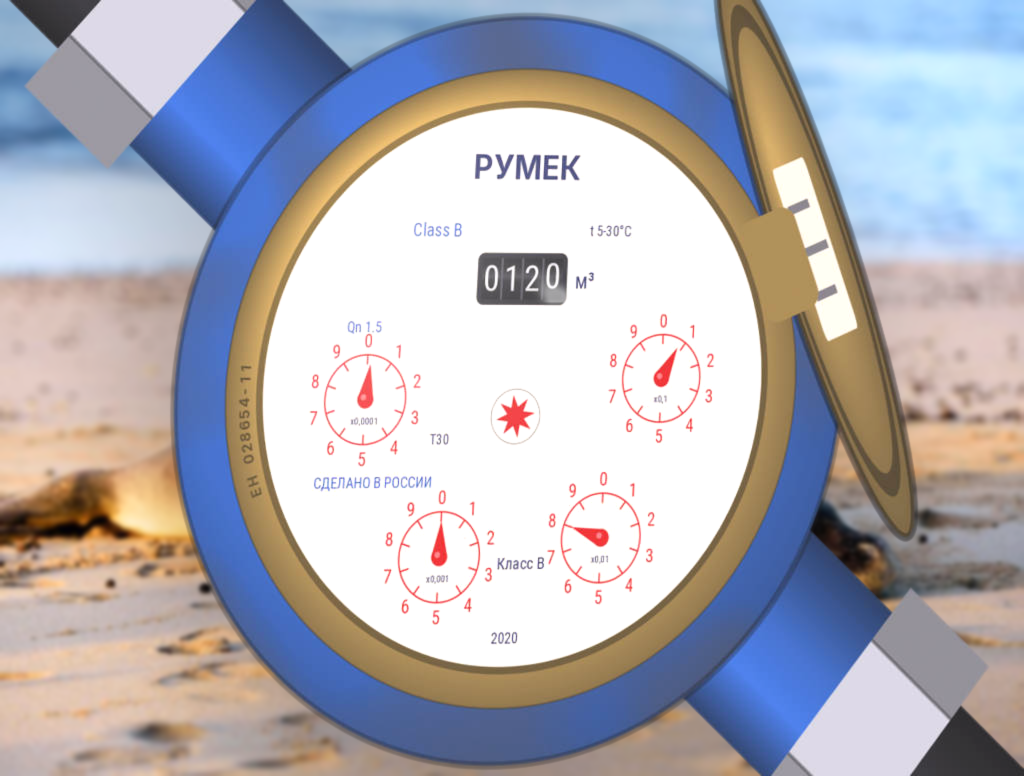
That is 120.0800 m³
